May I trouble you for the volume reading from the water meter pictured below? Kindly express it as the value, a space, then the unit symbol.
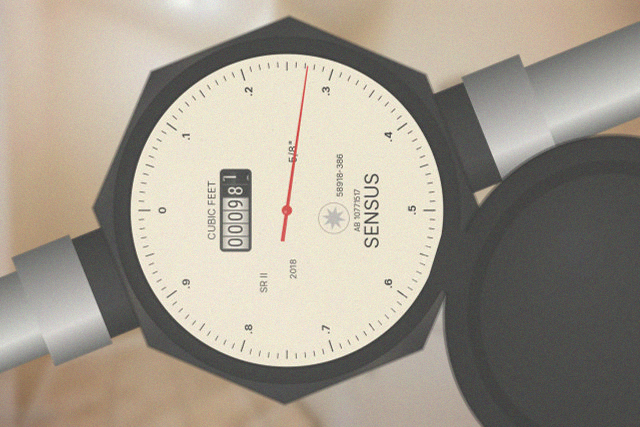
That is 981.27 ft³
